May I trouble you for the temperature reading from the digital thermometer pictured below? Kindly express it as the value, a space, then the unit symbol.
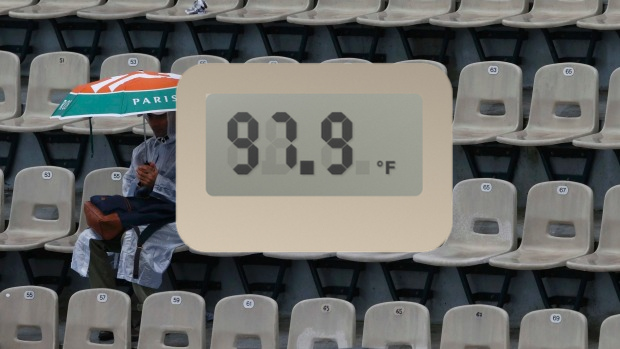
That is 97.9 °F
